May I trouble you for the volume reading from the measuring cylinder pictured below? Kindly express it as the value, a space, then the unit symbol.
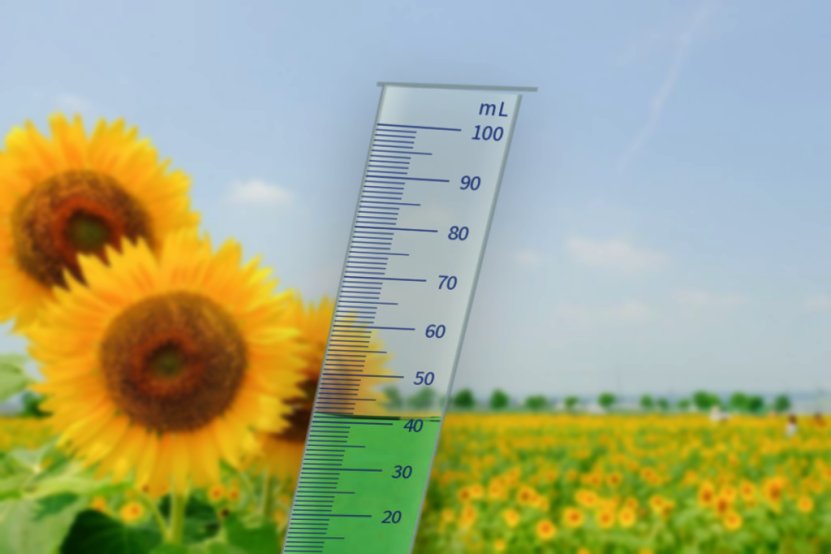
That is 41 mL
